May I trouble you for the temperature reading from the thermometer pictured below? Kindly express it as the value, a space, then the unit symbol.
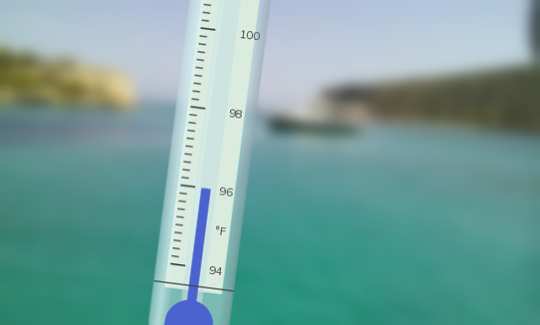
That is 96 °F
